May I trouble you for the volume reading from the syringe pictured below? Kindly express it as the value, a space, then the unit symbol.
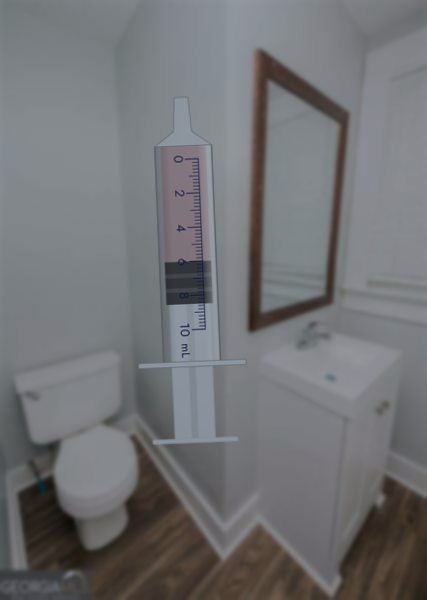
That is 6 mL
